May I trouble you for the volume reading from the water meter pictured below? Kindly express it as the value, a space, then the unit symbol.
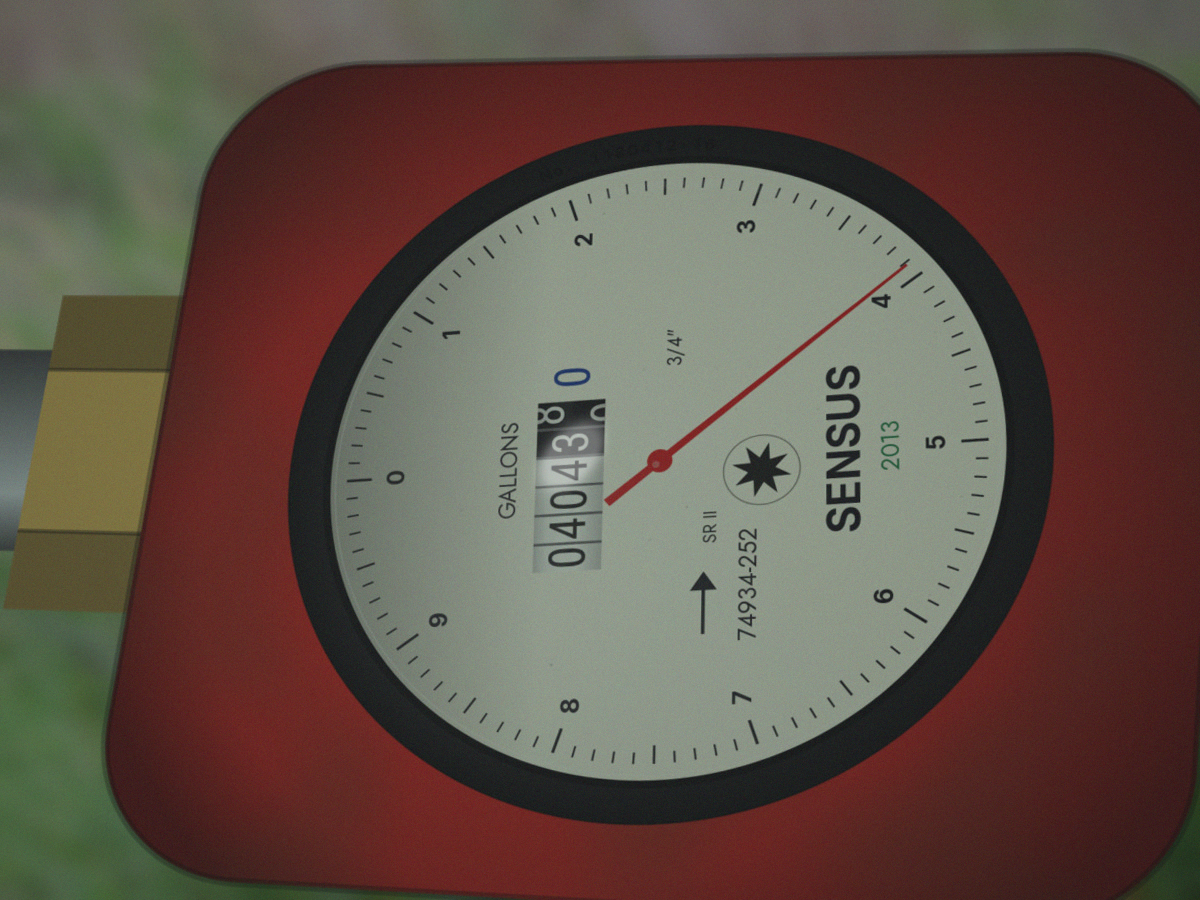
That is 404383.9 gal
